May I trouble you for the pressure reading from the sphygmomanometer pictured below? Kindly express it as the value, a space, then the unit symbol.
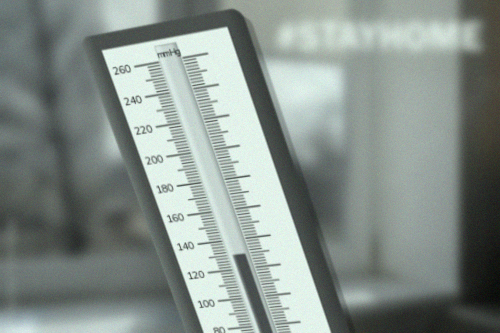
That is 130 mmHg
